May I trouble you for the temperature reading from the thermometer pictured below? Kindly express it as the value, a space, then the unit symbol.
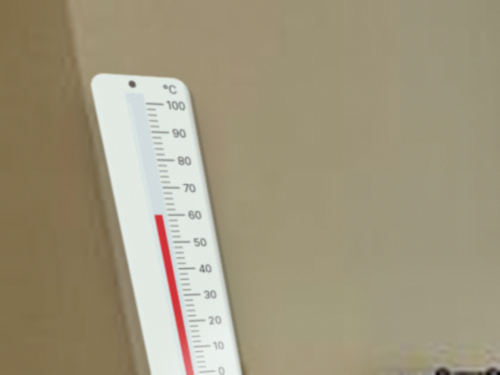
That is 60 °C
